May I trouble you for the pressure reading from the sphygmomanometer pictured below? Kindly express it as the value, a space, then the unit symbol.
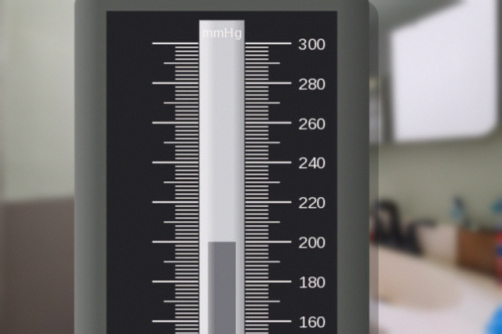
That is 200 mmHg
